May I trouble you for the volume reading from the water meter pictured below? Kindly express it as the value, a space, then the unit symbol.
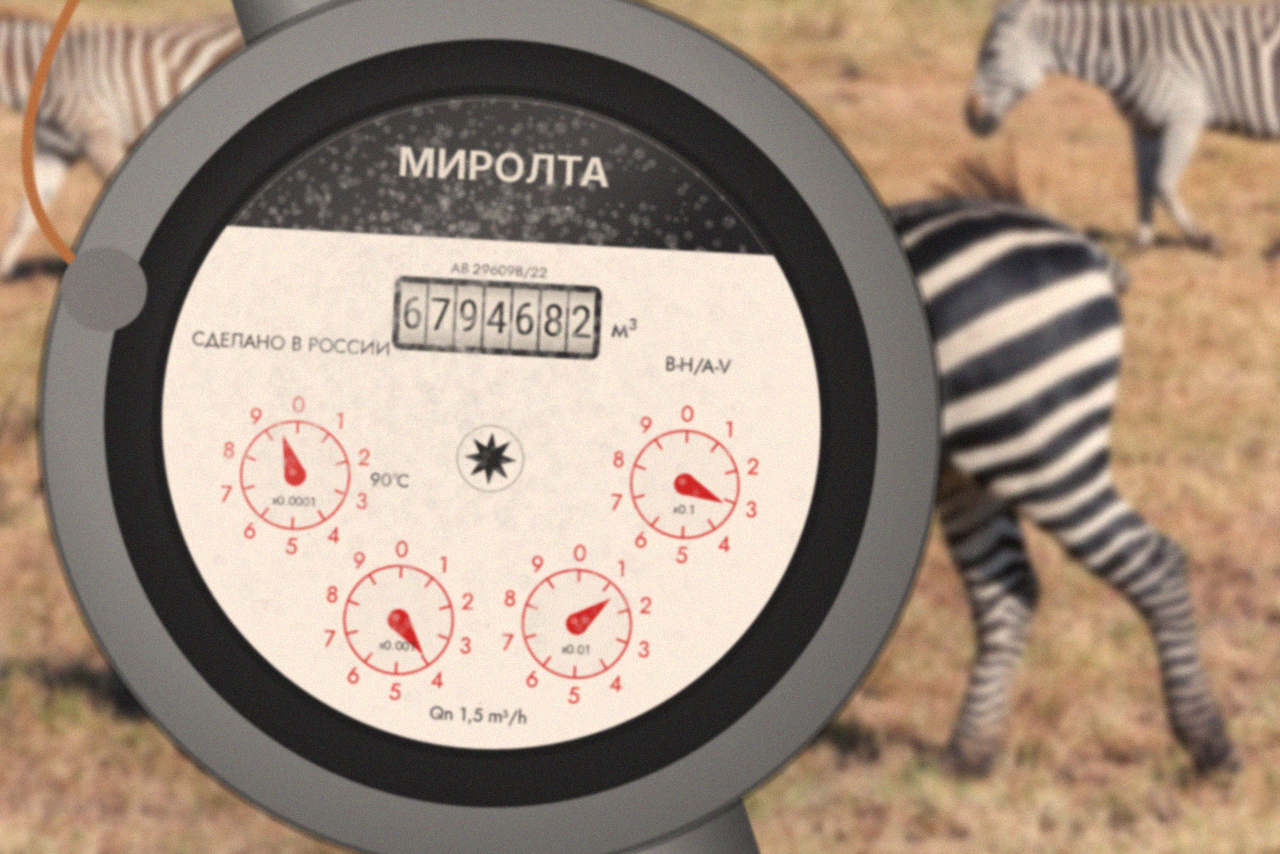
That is 6794682.3139 m³
